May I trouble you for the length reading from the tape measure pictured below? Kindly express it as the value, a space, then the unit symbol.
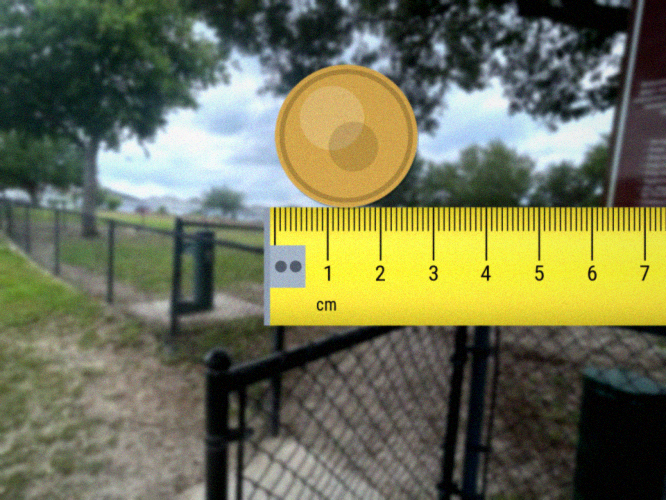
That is 2.7 cm
